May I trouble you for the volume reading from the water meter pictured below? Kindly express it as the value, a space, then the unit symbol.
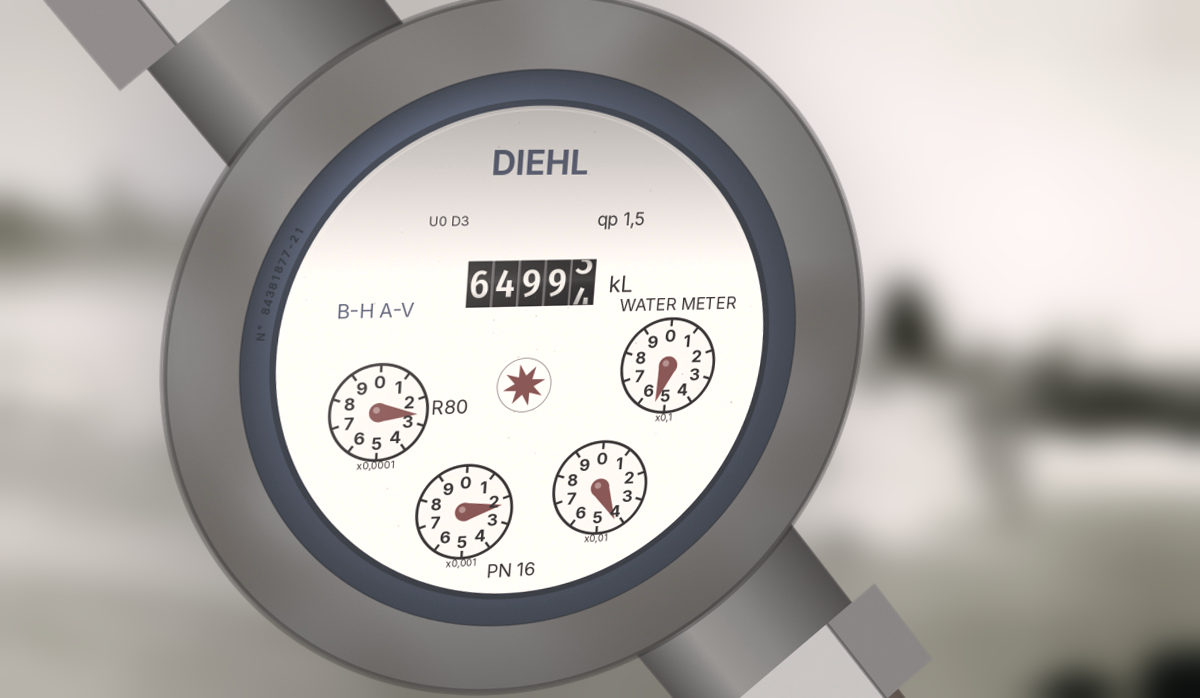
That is 64993.5422 kL
